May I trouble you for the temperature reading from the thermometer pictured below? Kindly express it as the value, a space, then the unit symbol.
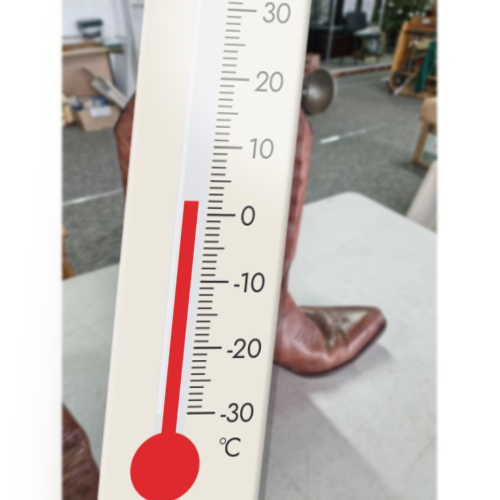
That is 2 °C
